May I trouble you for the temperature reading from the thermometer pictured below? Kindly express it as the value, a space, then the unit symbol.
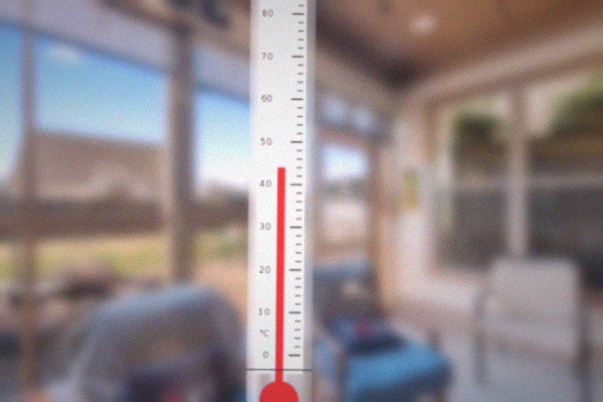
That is 44 °C
